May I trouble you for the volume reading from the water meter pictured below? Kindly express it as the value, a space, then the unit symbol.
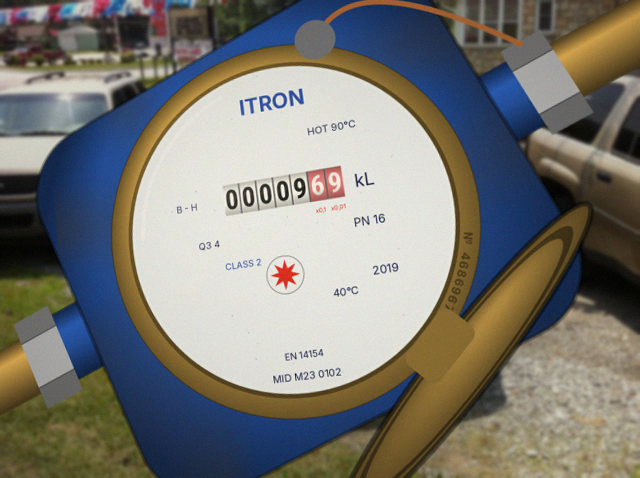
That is 9.69 kL
